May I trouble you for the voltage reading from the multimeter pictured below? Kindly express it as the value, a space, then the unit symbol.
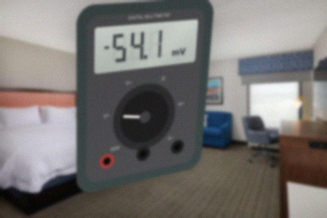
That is -54.1 mV
